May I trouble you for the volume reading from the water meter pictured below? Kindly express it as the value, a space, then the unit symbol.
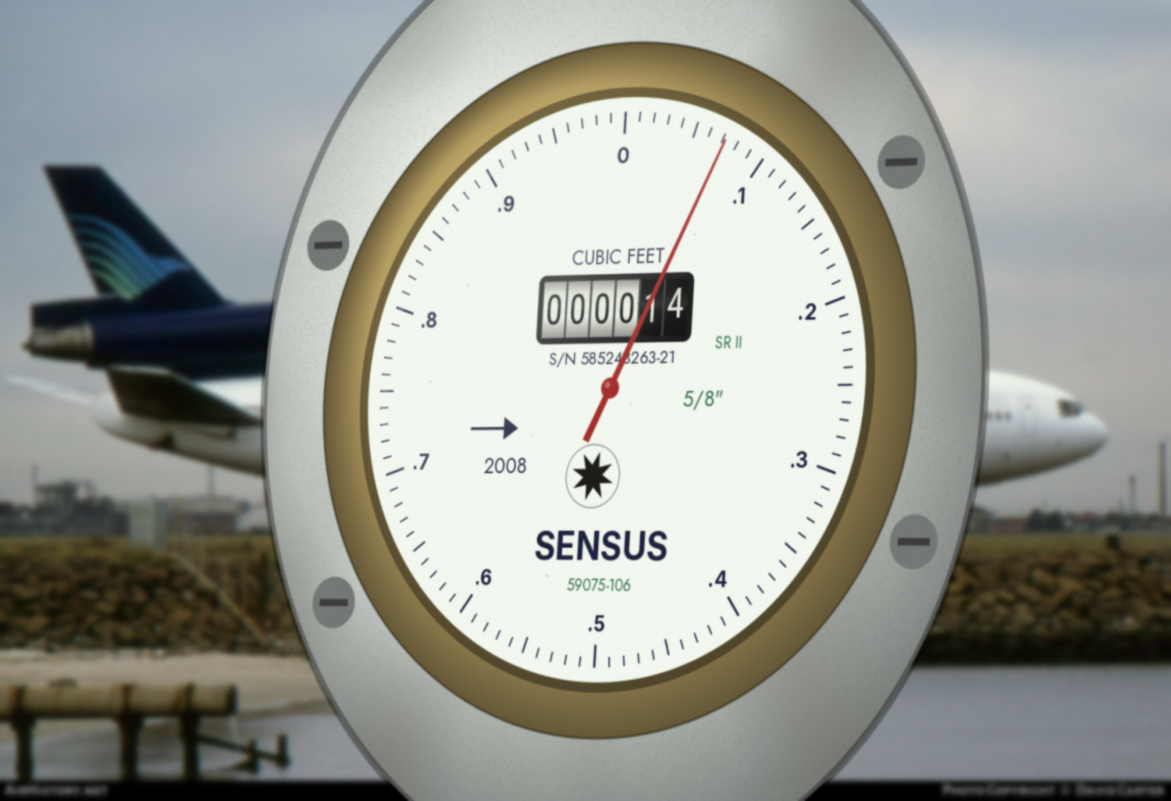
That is 14.07 ft³
